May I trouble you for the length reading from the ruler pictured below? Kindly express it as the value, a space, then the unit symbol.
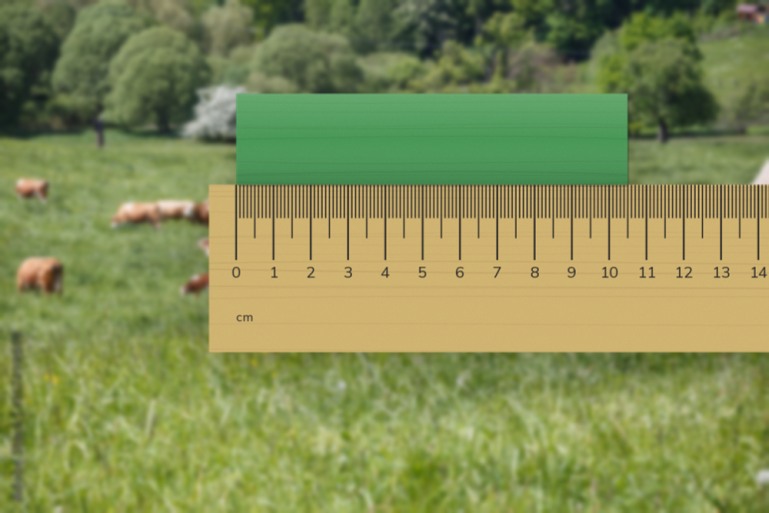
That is 10.5 cm
